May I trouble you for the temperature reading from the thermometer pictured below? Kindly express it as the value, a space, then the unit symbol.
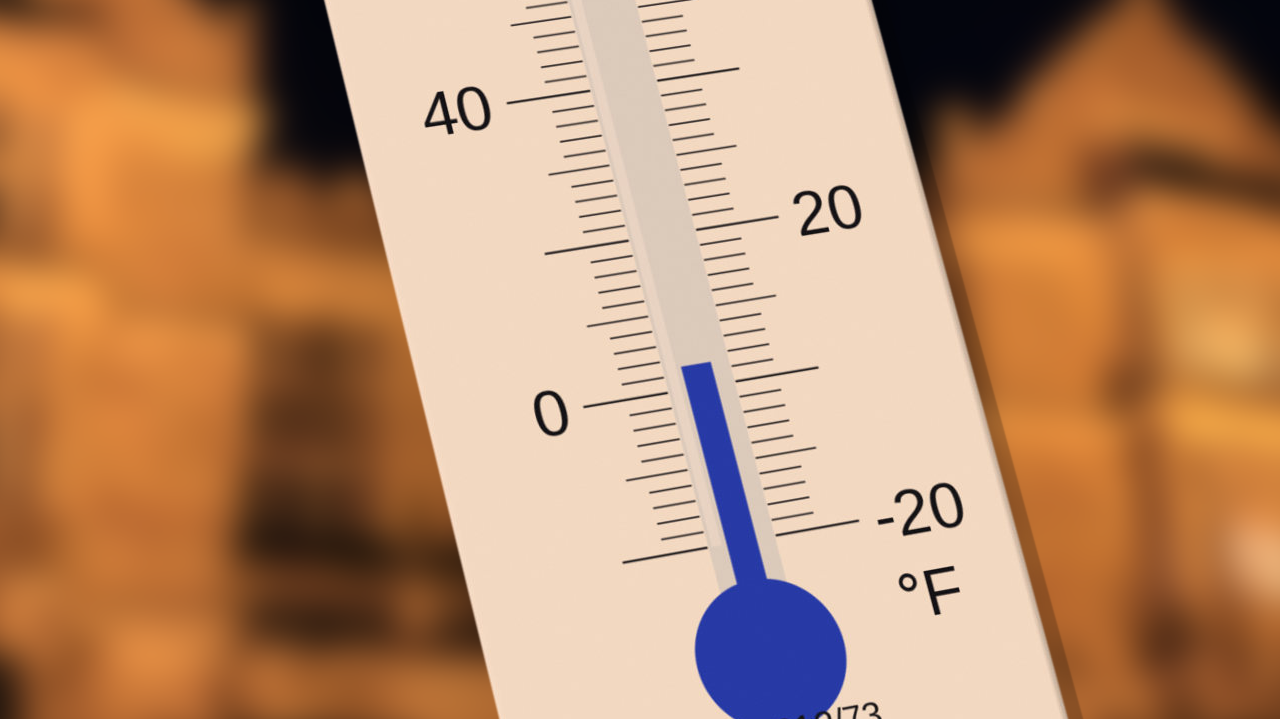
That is 3 °F
